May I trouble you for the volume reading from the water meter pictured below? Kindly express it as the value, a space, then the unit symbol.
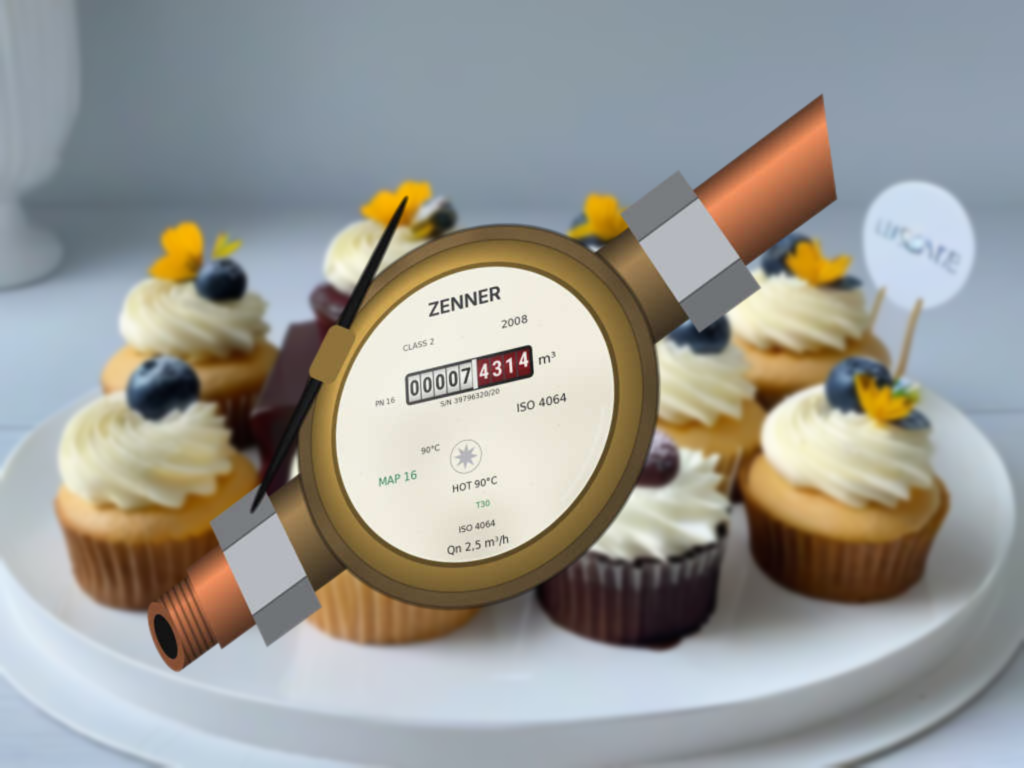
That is 7.4314 m³
